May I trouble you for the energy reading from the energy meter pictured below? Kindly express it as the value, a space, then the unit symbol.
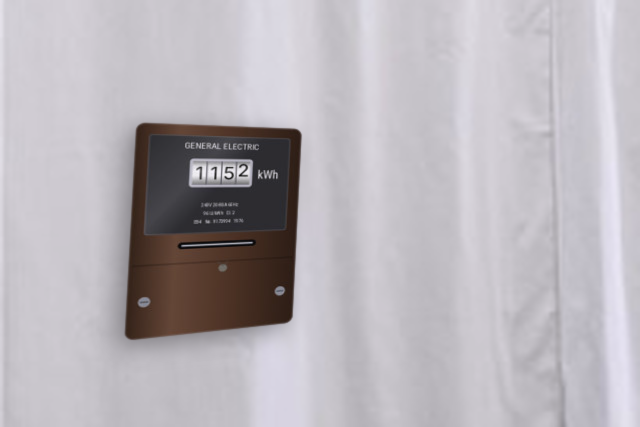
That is 1152 kWh
